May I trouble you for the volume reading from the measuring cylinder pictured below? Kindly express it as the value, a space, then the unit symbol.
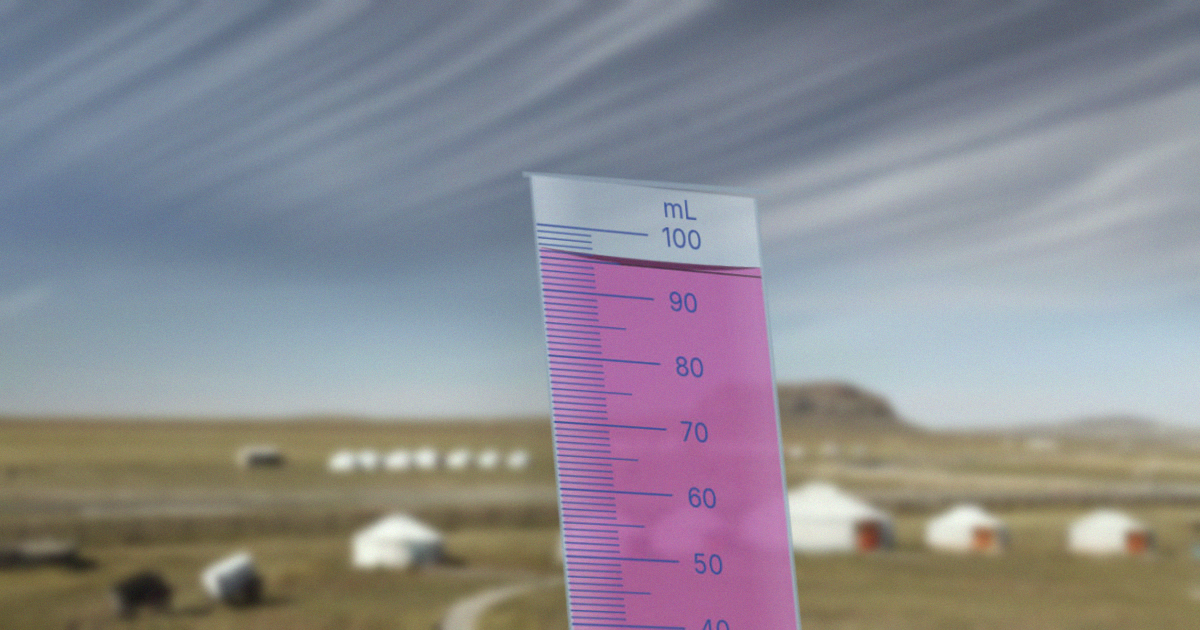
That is 95 mL
